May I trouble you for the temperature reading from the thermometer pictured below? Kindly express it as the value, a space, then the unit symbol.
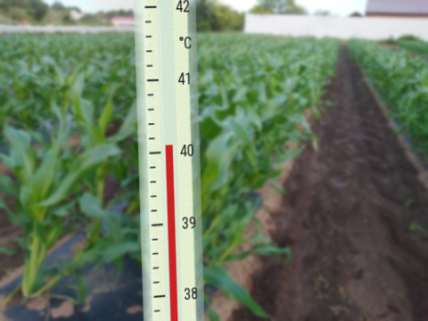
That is 40.1 °C
